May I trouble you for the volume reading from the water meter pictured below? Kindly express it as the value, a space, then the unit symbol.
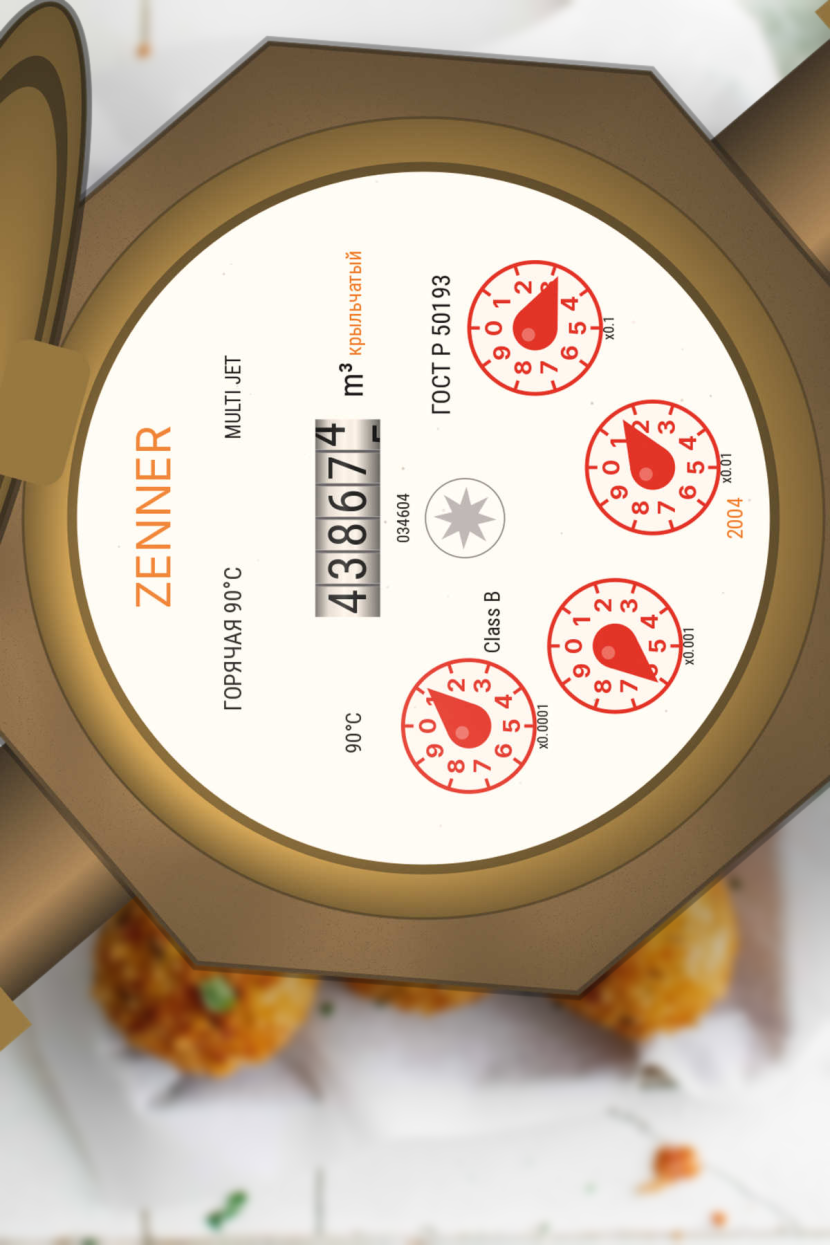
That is 438674.3161 m³
